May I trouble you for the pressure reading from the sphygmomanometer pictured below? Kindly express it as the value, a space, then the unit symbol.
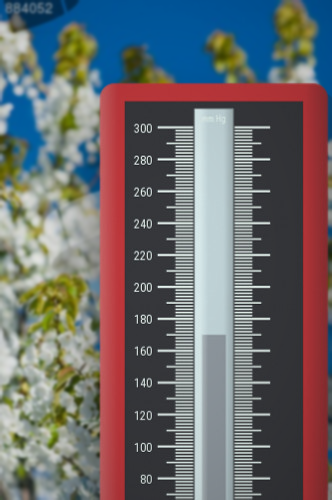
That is 170 mmHg
